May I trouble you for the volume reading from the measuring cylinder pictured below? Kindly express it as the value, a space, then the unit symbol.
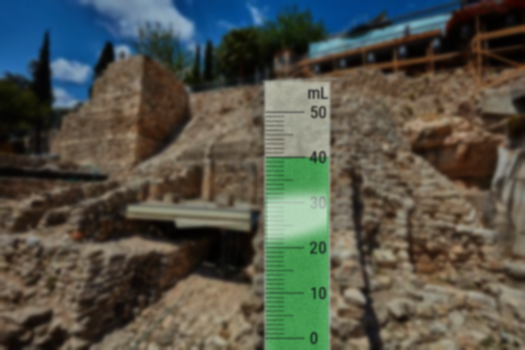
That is 40 mL
